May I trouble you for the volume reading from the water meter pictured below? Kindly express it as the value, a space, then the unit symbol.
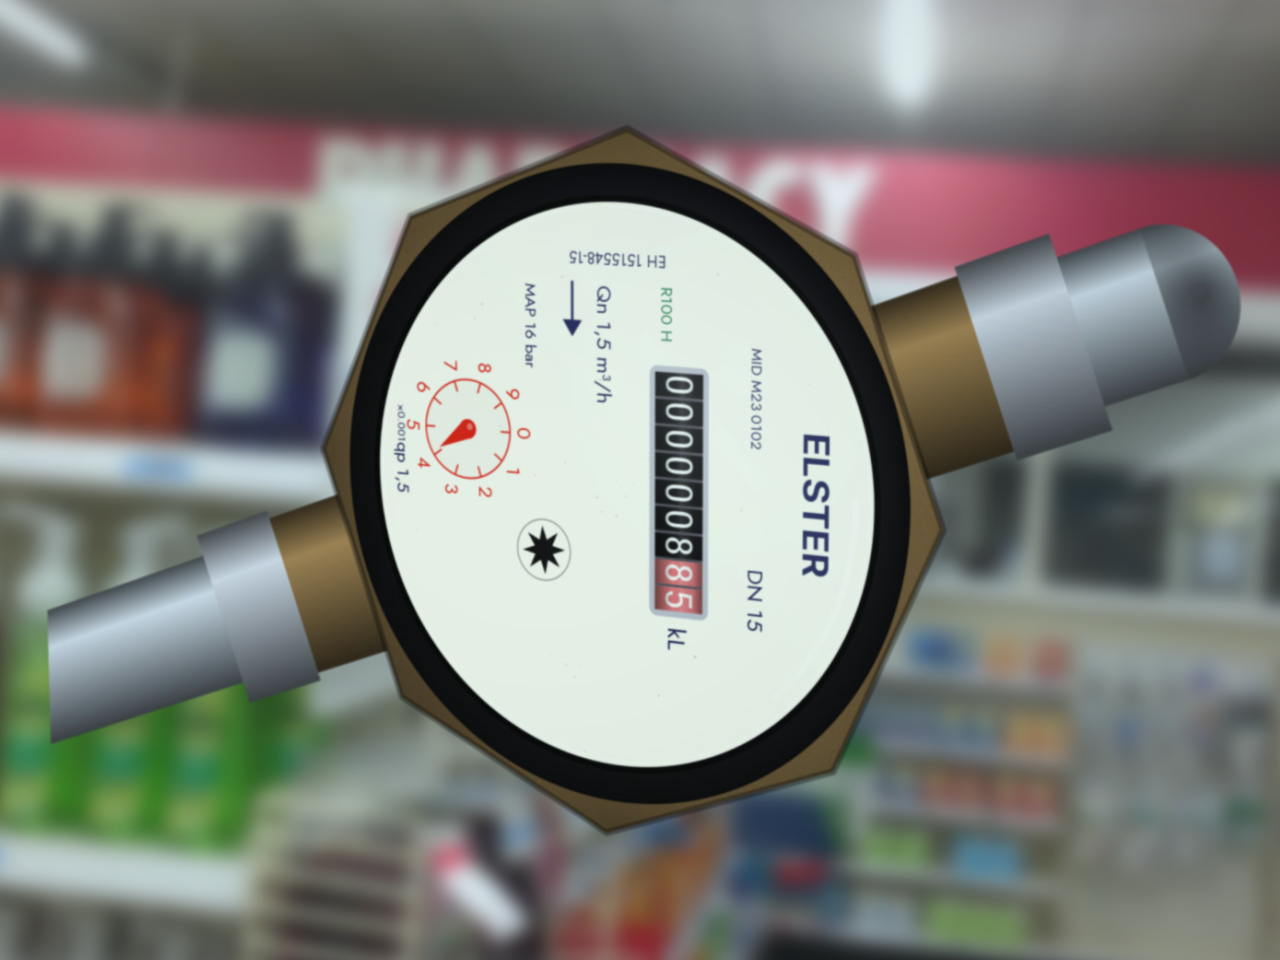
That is 8.854 kL
